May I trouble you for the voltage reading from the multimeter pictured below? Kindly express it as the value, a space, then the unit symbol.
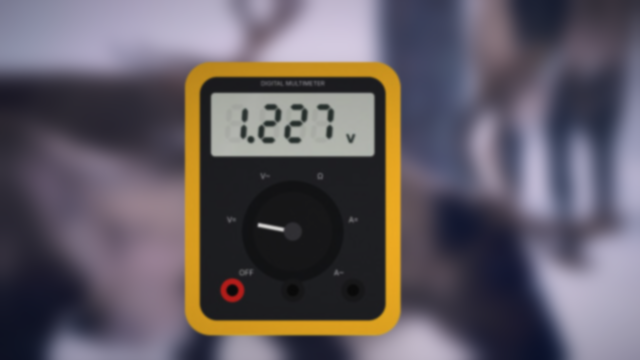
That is 1.227 V
